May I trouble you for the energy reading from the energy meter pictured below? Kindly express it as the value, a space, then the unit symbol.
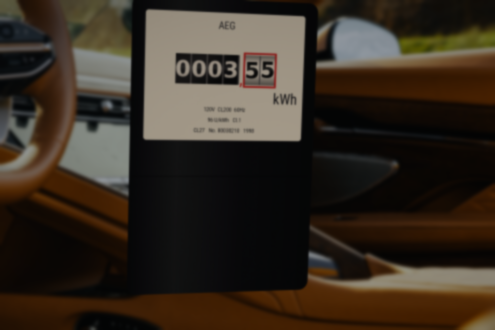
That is 3.55 kWh
